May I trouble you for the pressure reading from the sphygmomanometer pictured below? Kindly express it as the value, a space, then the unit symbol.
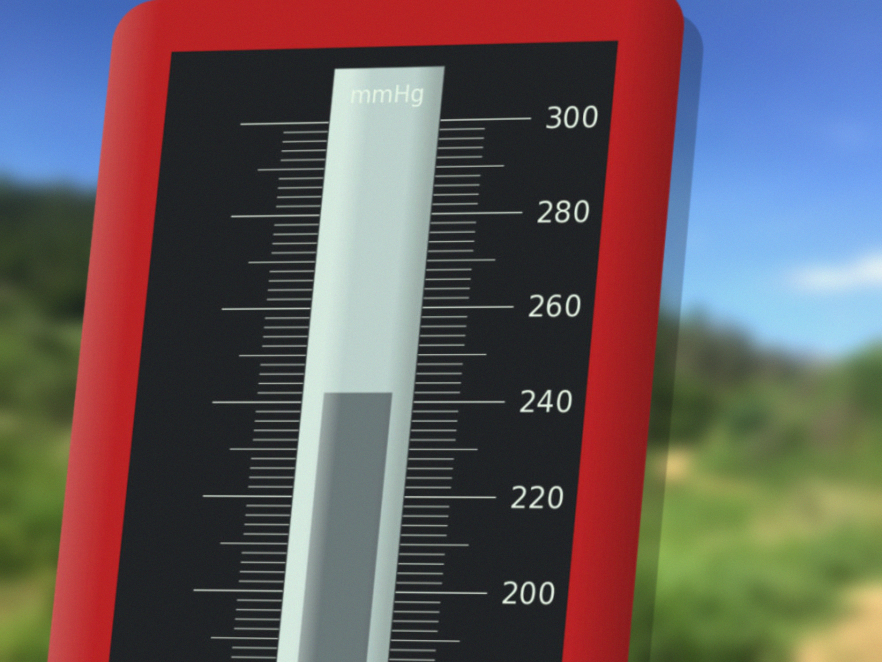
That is 242 mmHg
